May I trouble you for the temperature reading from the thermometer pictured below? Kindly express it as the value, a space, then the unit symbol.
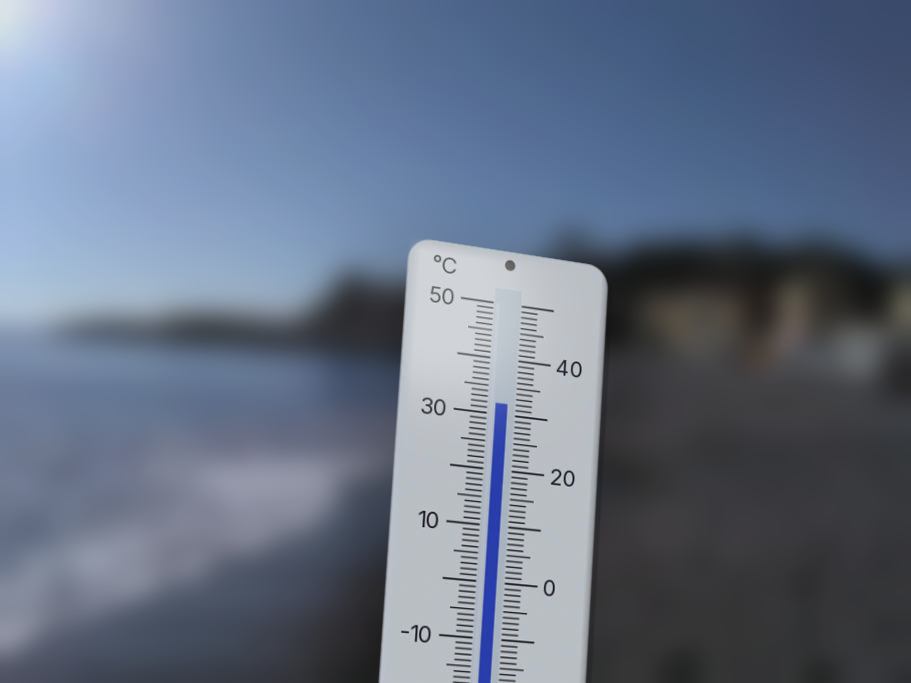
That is 32 °C
